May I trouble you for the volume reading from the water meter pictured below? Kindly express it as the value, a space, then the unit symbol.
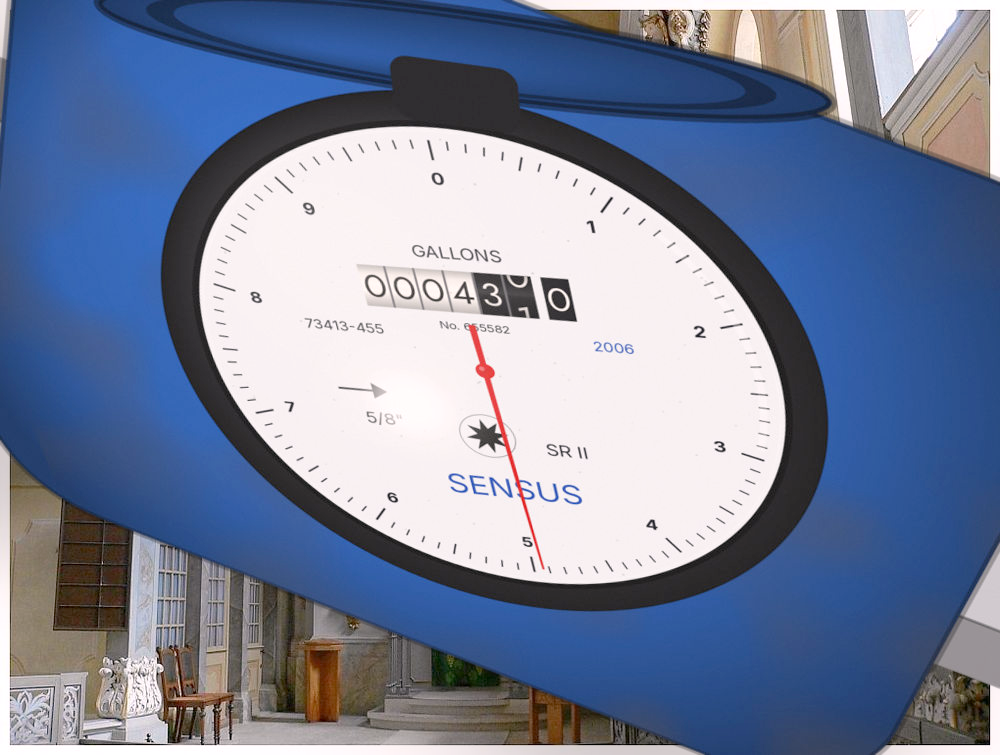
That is 4304.9 gal
